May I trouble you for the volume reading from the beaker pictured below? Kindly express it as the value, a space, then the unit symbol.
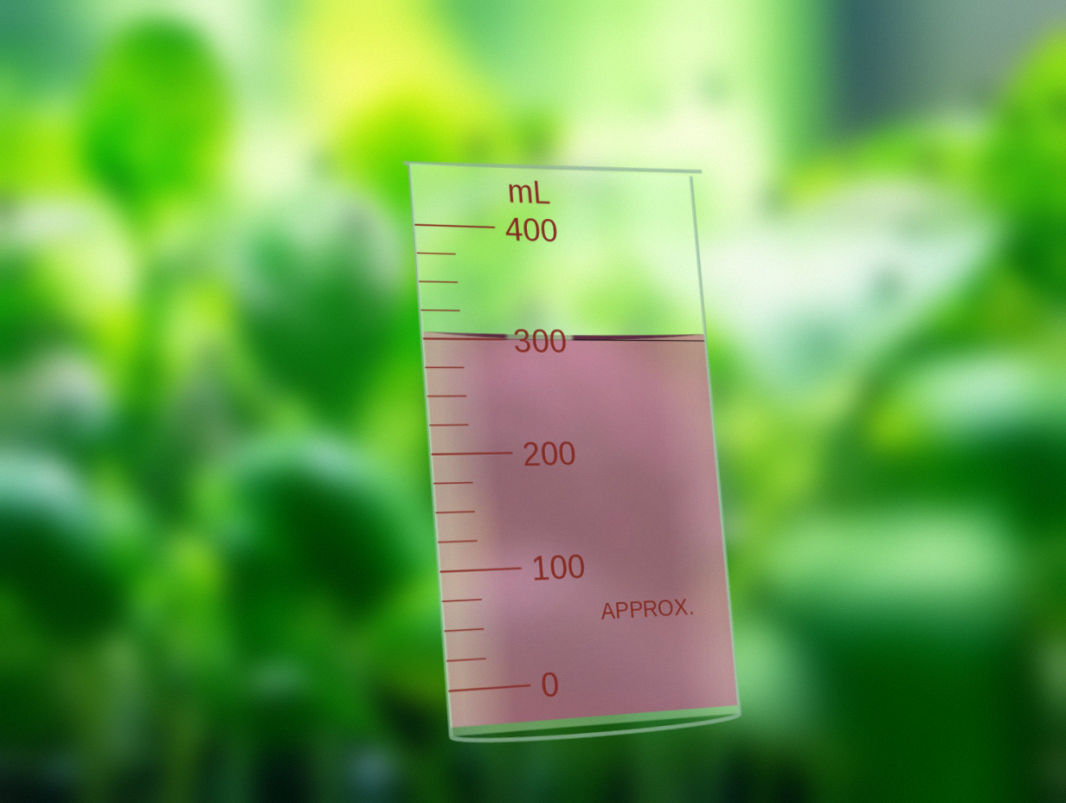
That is 300 mL
